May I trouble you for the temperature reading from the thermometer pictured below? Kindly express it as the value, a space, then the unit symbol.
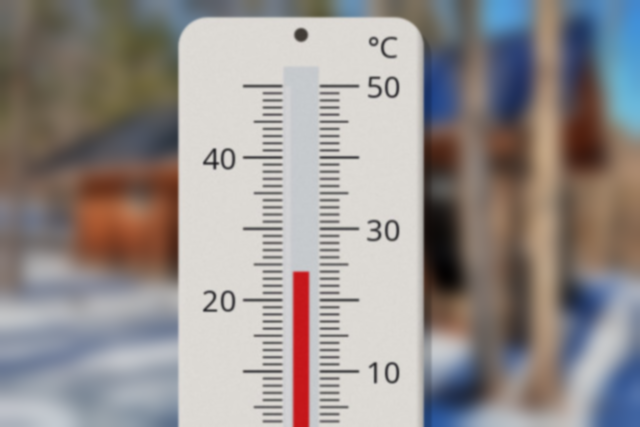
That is 24 °C
